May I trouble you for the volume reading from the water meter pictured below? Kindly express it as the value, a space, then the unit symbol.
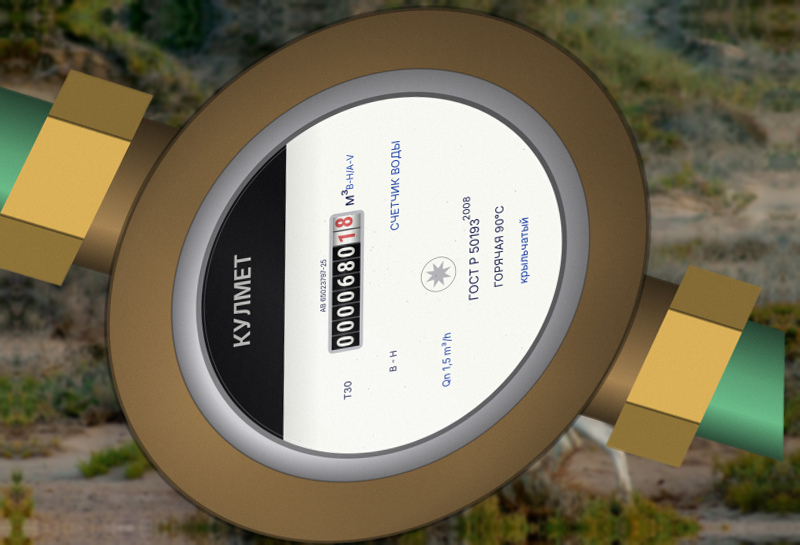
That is 680.18 m³
